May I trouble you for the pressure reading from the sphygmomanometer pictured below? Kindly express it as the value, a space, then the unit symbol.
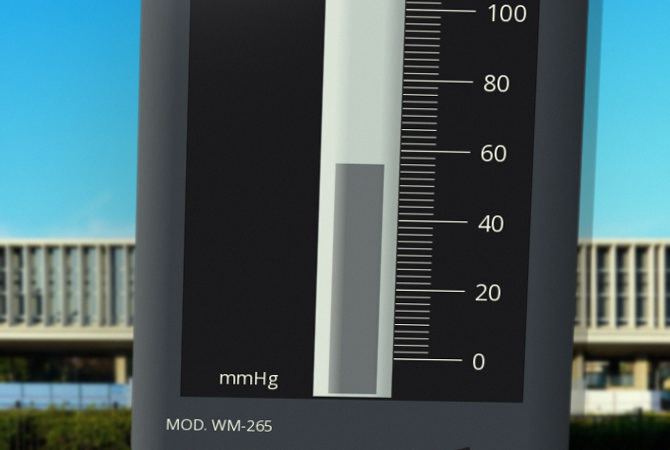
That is 56 mmHg
